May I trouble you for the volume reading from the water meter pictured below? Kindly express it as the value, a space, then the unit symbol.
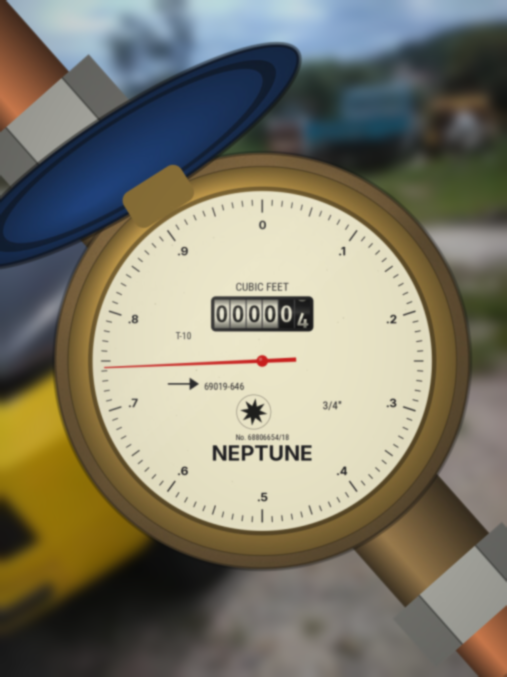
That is 3.74 ft³
